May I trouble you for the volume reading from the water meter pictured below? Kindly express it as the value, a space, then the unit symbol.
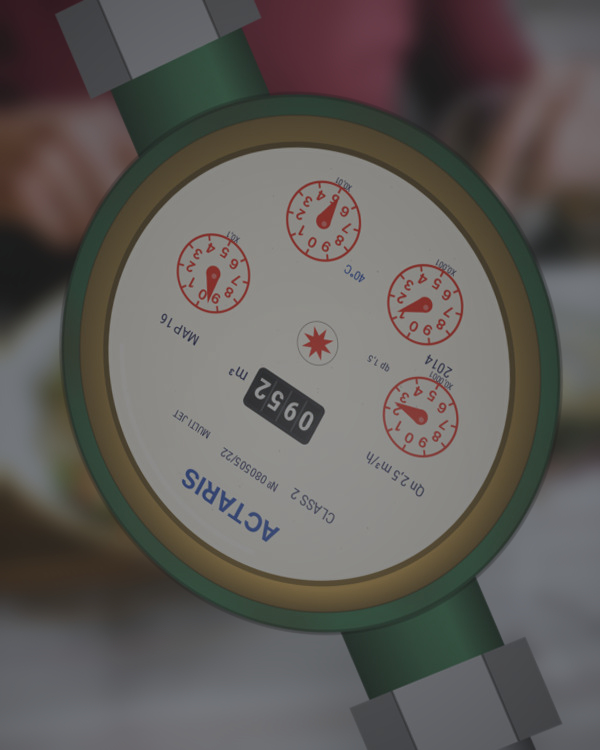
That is 951.9512 m³
